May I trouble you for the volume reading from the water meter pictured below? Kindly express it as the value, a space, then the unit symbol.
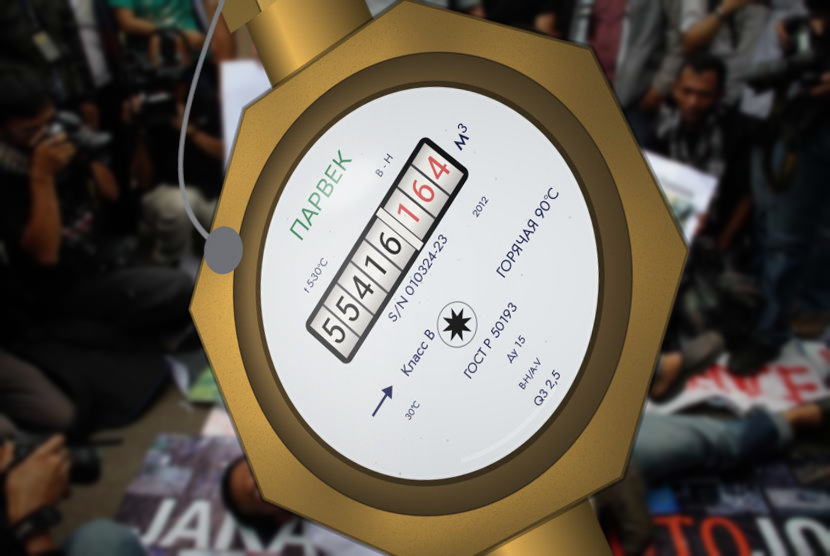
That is 55416.164 m³
